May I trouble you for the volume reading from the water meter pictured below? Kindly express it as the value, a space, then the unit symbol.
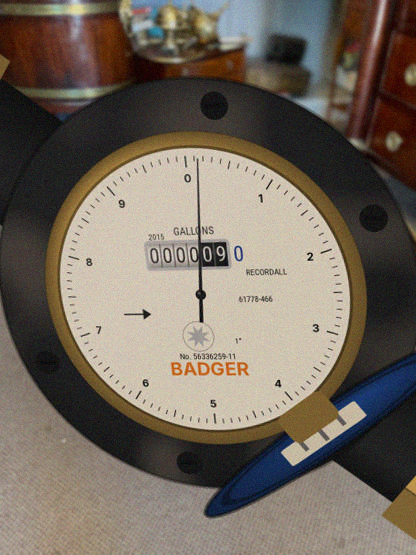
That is 90.1 gal
